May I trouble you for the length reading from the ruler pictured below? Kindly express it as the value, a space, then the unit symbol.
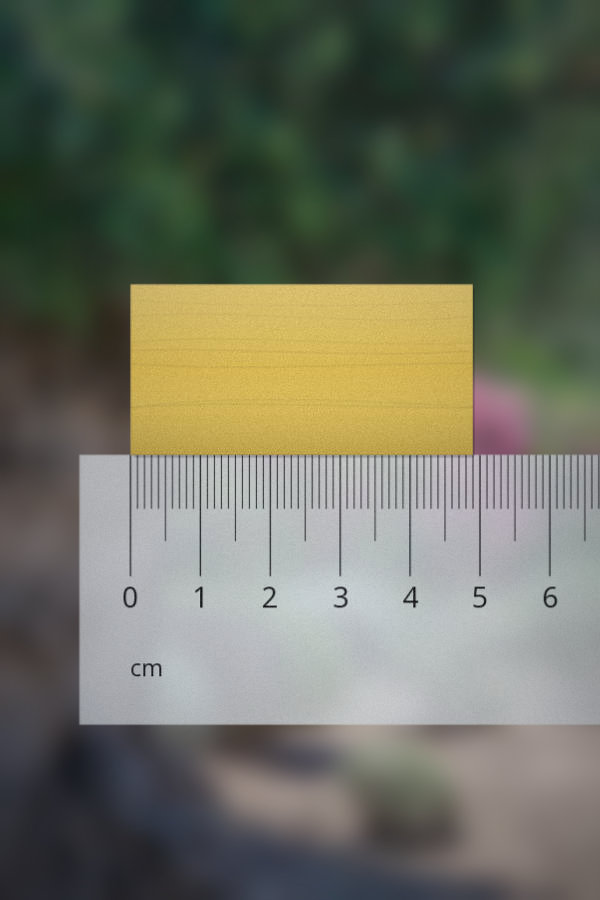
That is 4.9 cm
